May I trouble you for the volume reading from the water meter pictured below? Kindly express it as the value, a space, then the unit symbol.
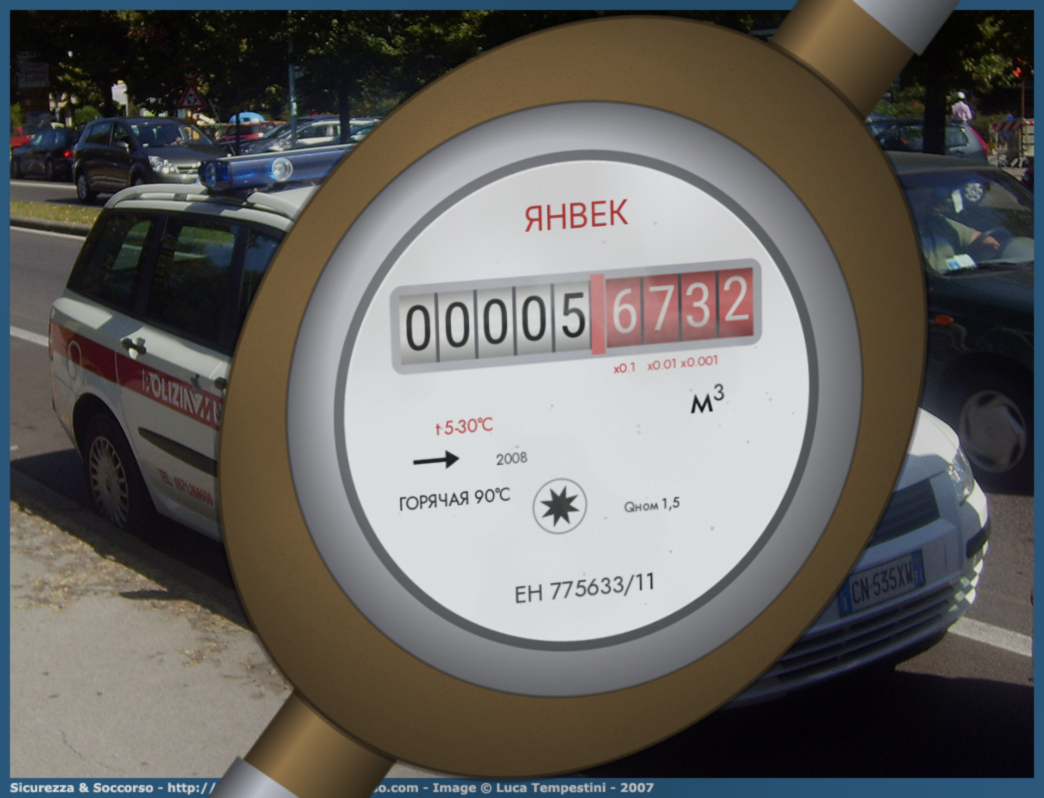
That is 5.6732 m³
